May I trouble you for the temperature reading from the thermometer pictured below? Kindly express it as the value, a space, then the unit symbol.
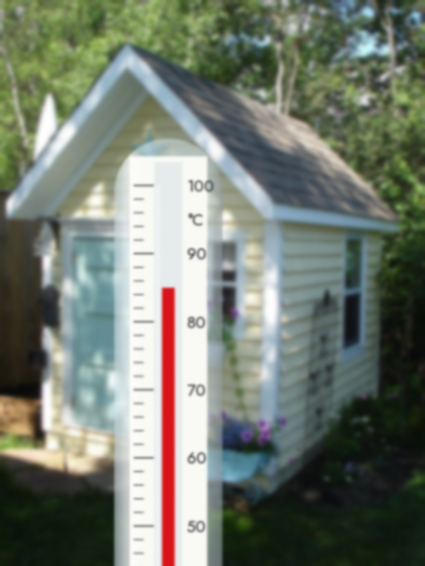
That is 85 °C
